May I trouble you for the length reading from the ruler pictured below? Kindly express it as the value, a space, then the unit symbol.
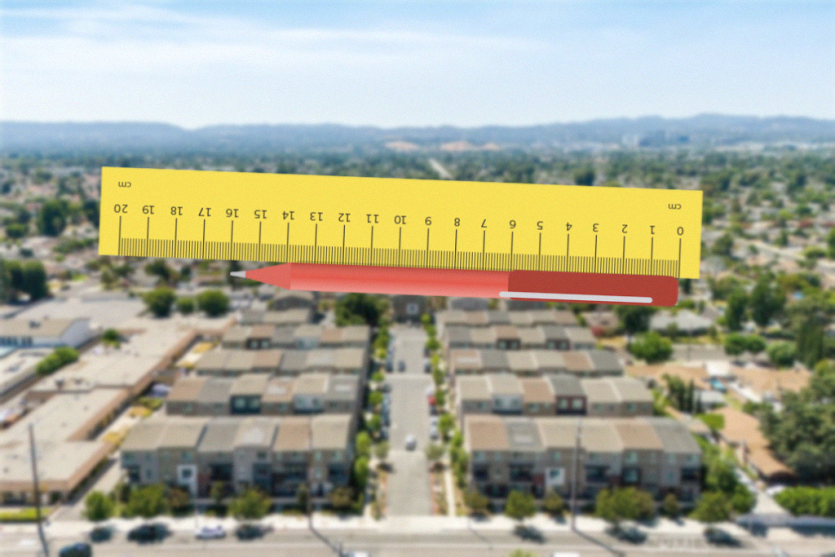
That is 16 cm
